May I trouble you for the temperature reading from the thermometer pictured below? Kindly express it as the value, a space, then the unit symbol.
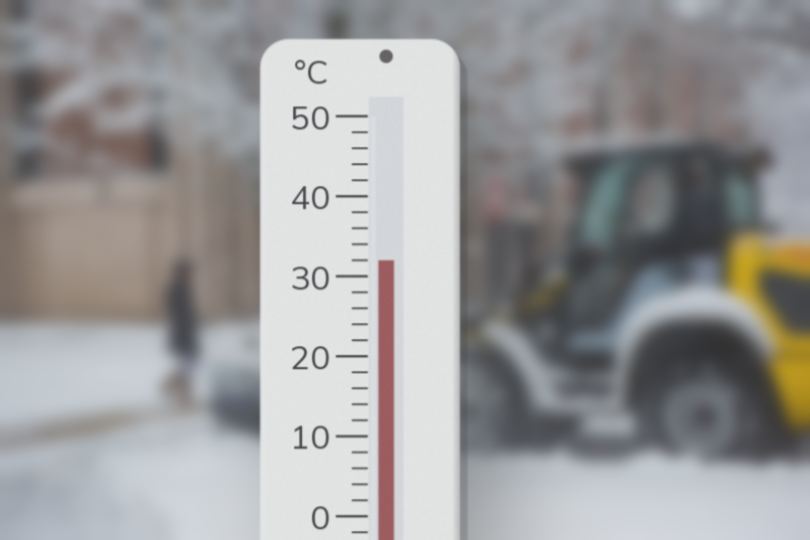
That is 32 °C
